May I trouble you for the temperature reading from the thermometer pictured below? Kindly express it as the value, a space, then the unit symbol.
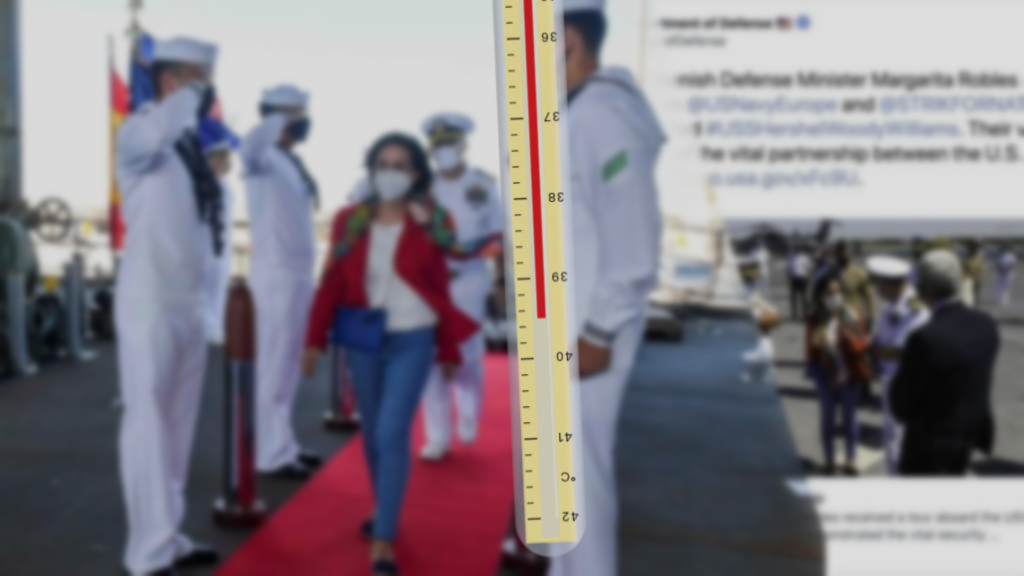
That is 39.5 °C
